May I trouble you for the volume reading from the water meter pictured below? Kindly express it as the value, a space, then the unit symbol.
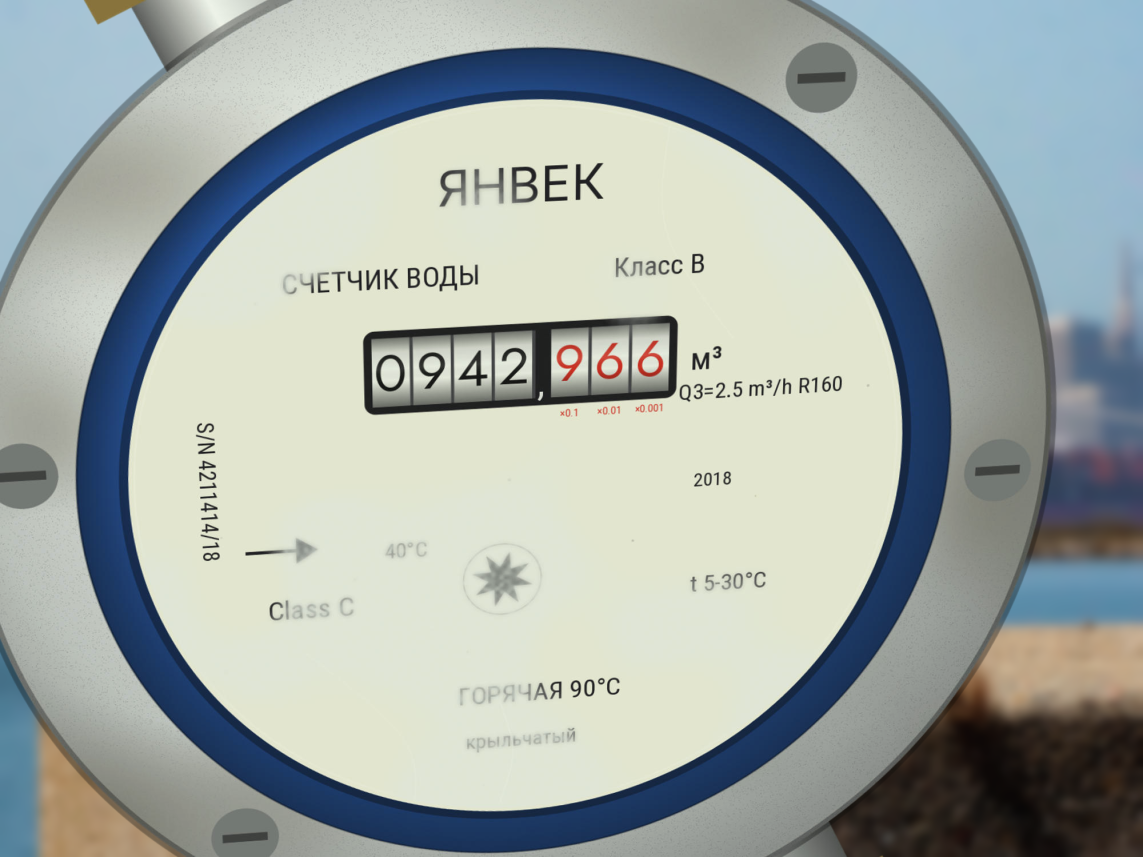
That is 942.966 m³
